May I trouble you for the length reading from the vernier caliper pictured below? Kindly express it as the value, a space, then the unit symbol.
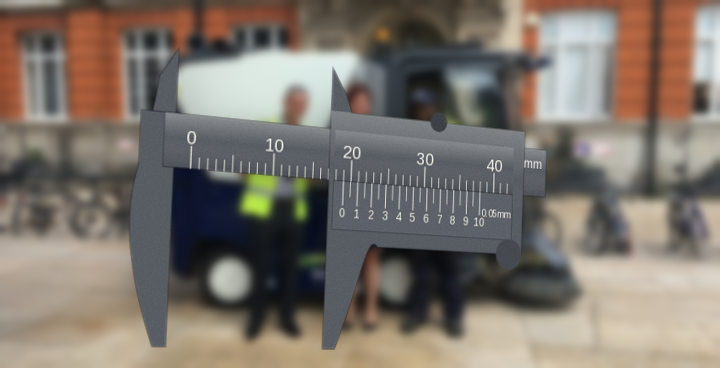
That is 19.0 mm
